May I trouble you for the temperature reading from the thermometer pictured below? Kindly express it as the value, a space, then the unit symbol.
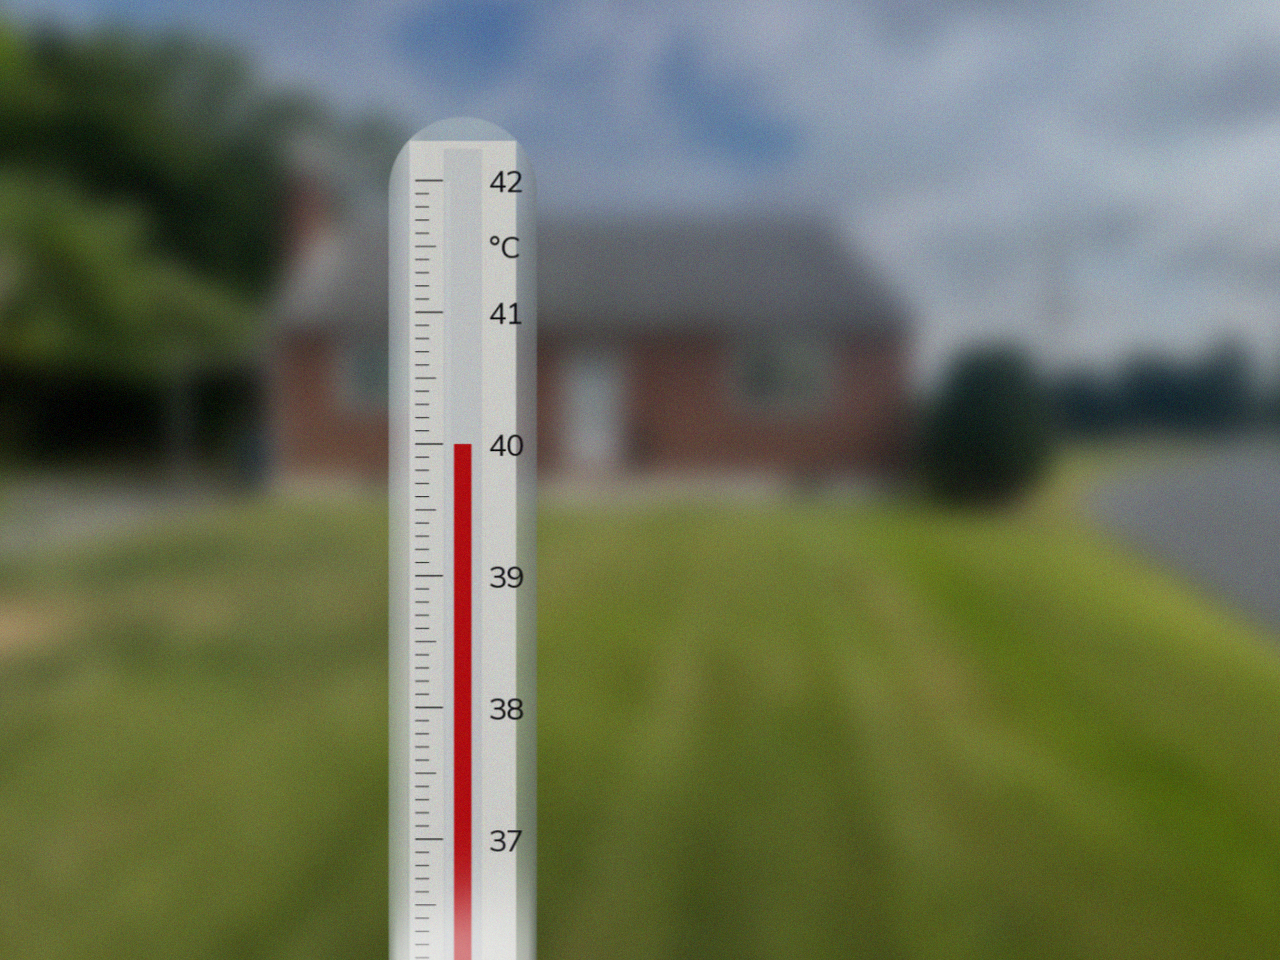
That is 40 °C
